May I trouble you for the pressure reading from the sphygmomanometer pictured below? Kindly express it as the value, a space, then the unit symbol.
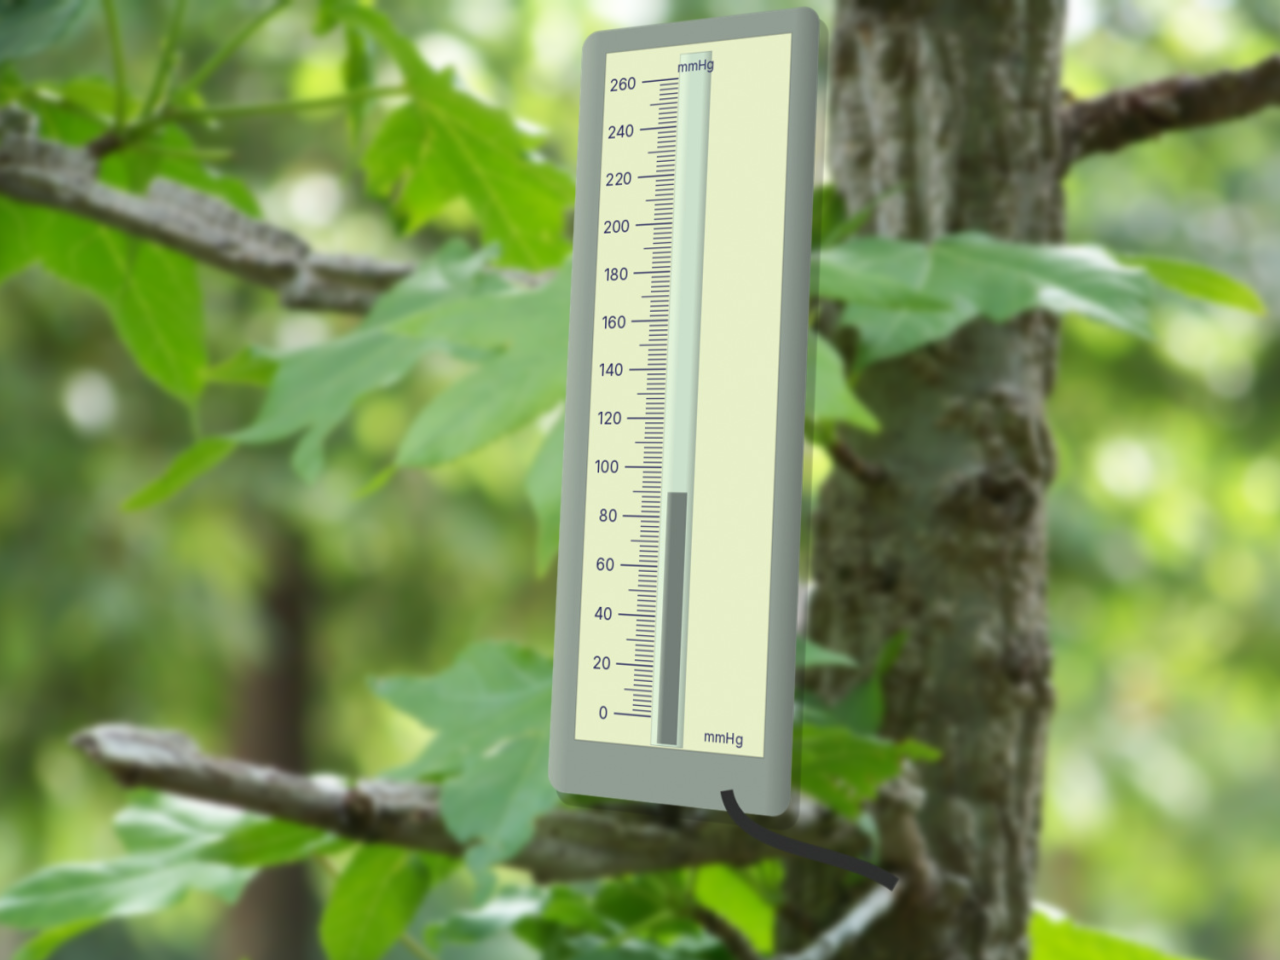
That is 90 mmHg
